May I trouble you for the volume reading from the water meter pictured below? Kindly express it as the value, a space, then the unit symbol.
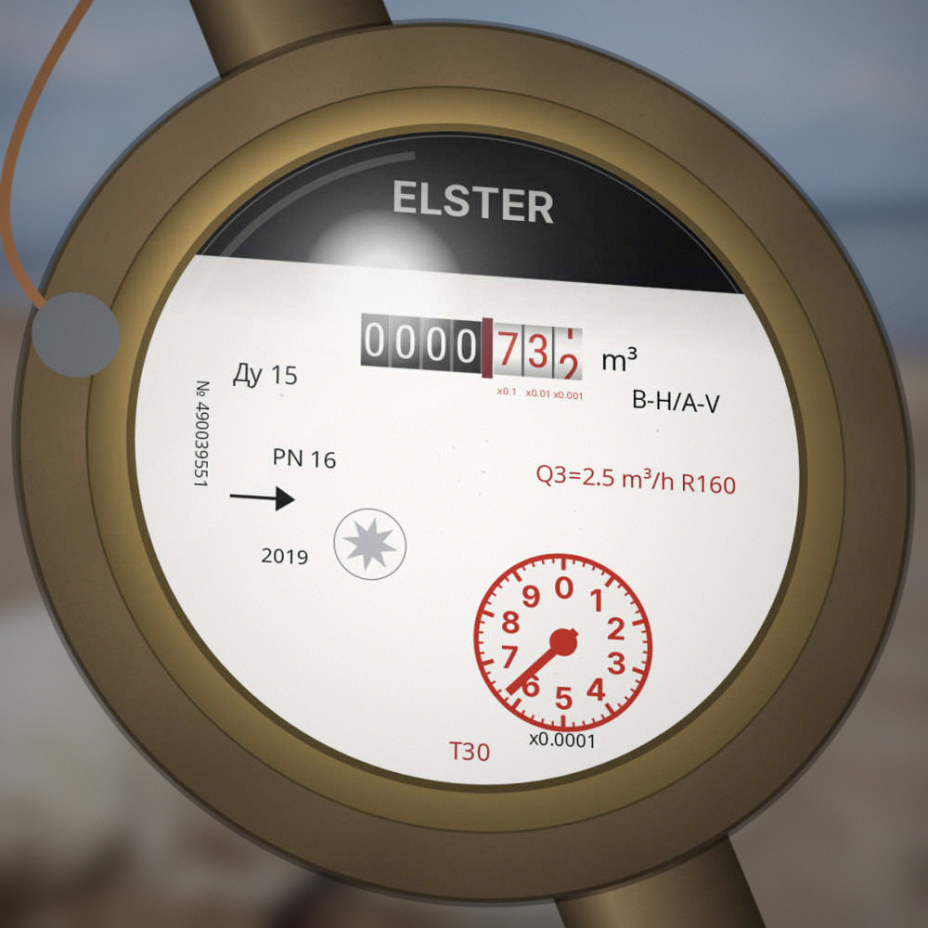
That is 0.7316 m³
